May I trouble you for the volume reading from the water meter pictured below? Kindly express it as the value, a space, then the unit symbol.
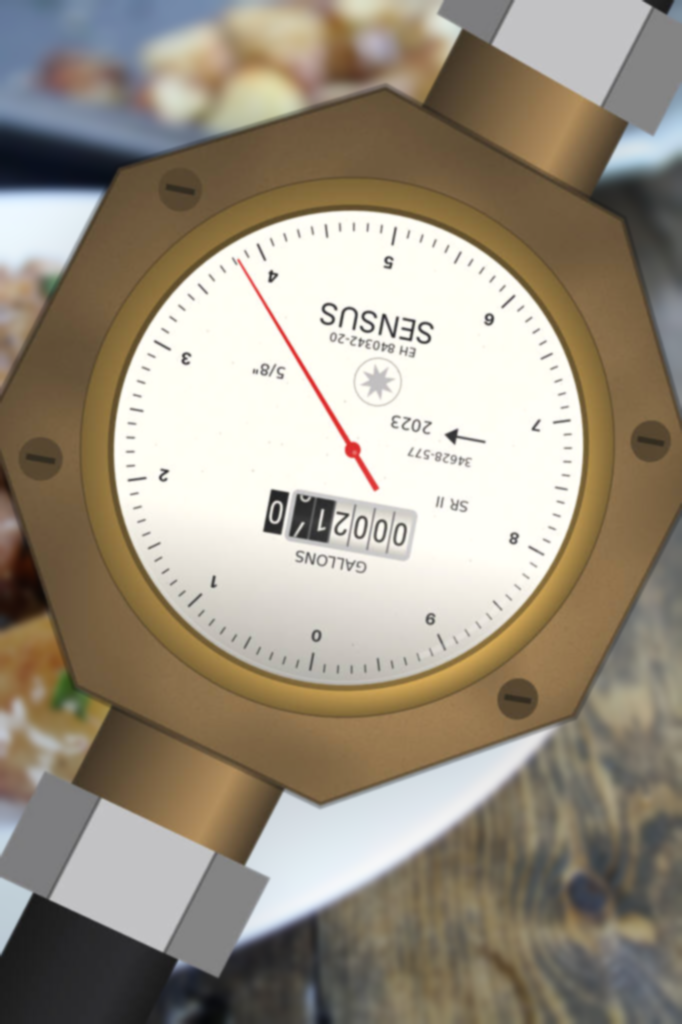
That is 2173.8 gal
